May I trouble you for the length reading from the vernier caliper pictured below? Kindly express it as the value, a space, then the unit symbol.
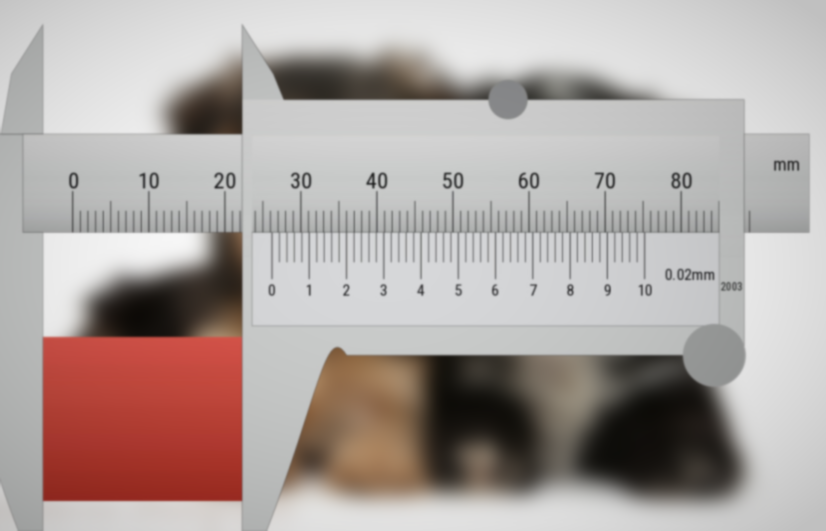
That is 26.2 mm
